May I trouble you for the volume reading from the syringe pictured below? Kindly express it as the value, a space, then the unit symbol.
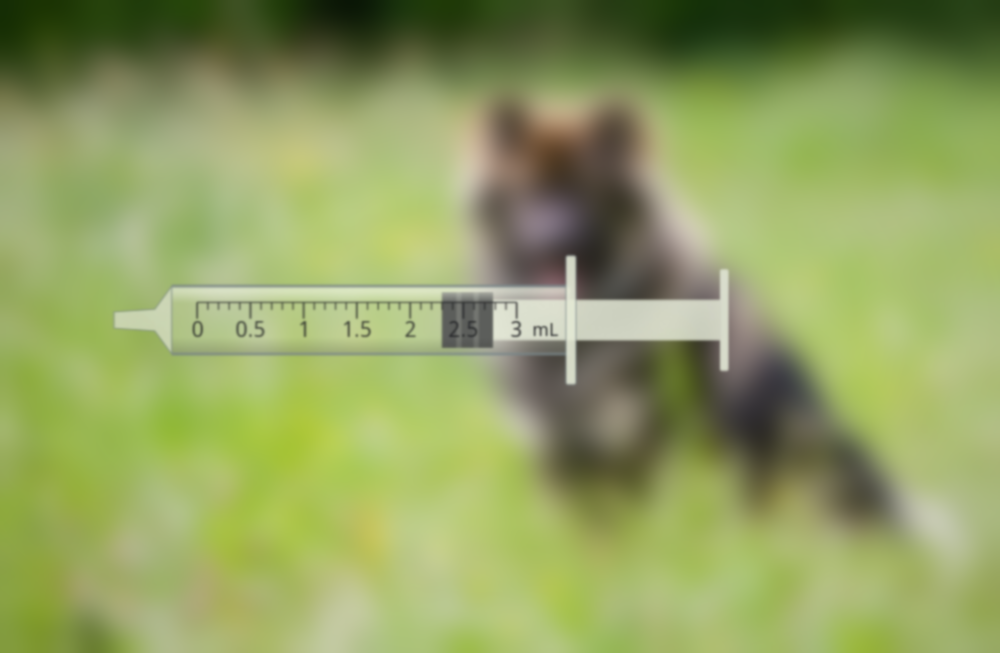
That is 2.3 mL
